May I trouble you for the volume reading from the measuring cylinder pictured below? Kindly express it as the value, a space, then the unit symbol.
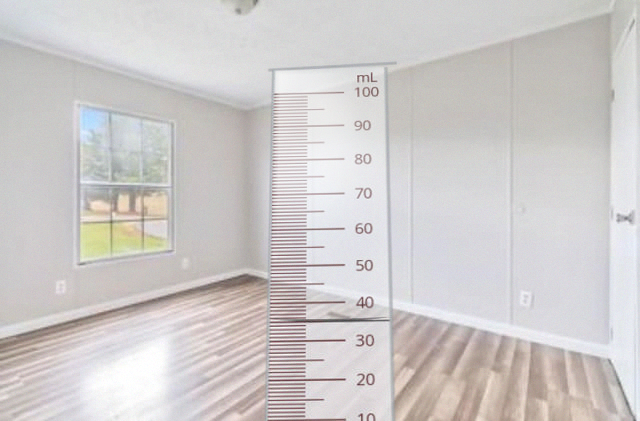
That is 35 mL
